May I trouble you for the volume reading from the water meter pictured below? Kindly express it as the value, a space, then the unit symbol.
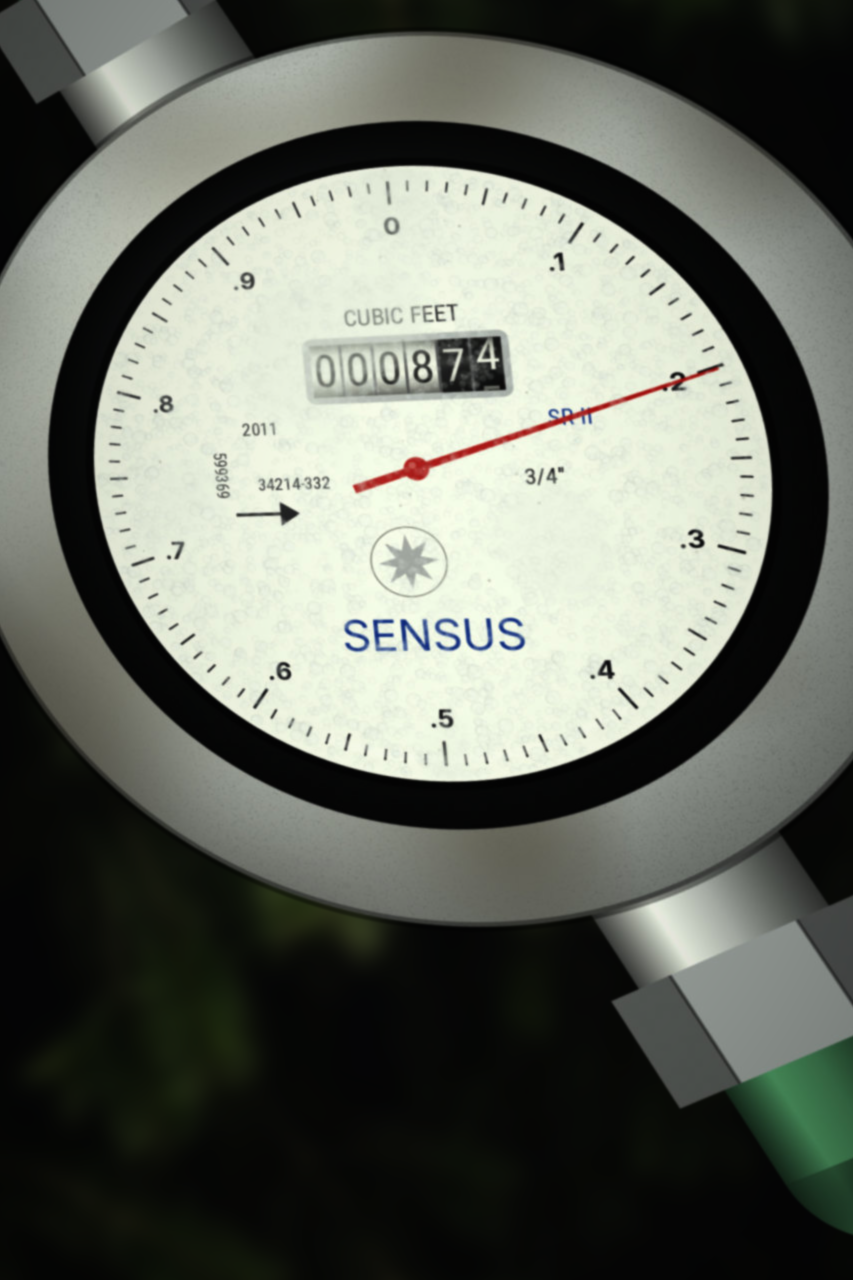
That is 874.20 ft³
